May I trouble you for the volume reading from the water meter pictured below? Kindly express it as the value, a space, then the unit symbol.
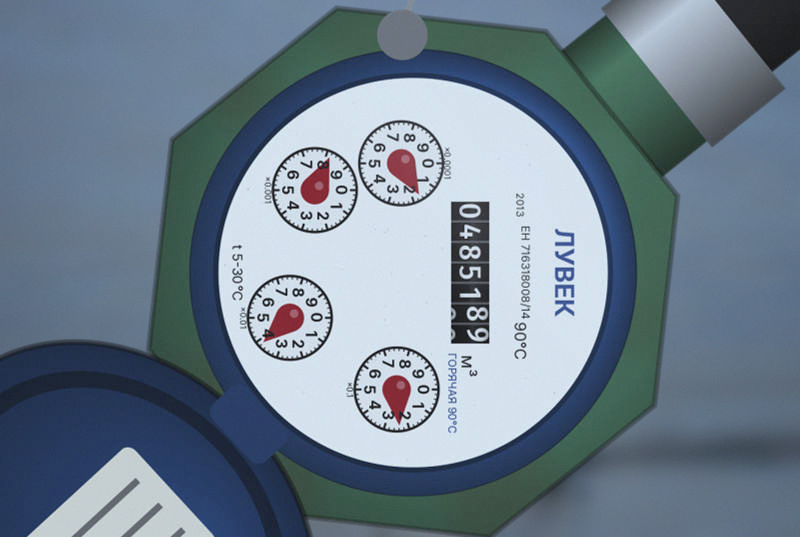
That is 485189.2381 m³
